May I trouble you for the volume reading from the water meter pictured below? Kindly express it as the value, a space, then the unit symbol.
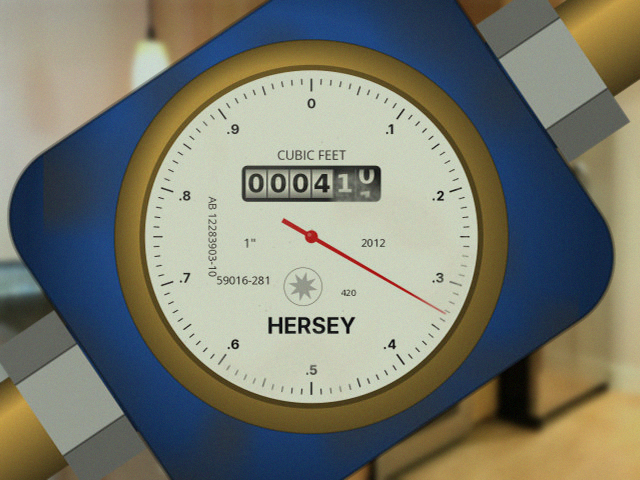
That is 410.33 ft³
